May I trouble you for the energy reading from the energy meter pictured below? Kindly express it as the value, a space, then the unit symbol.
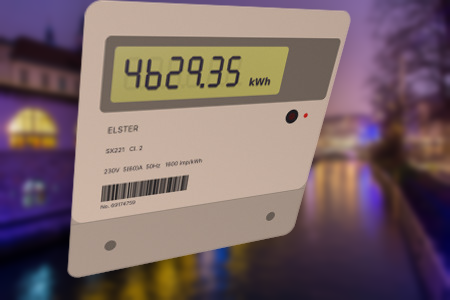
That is 4629.35 kWh
